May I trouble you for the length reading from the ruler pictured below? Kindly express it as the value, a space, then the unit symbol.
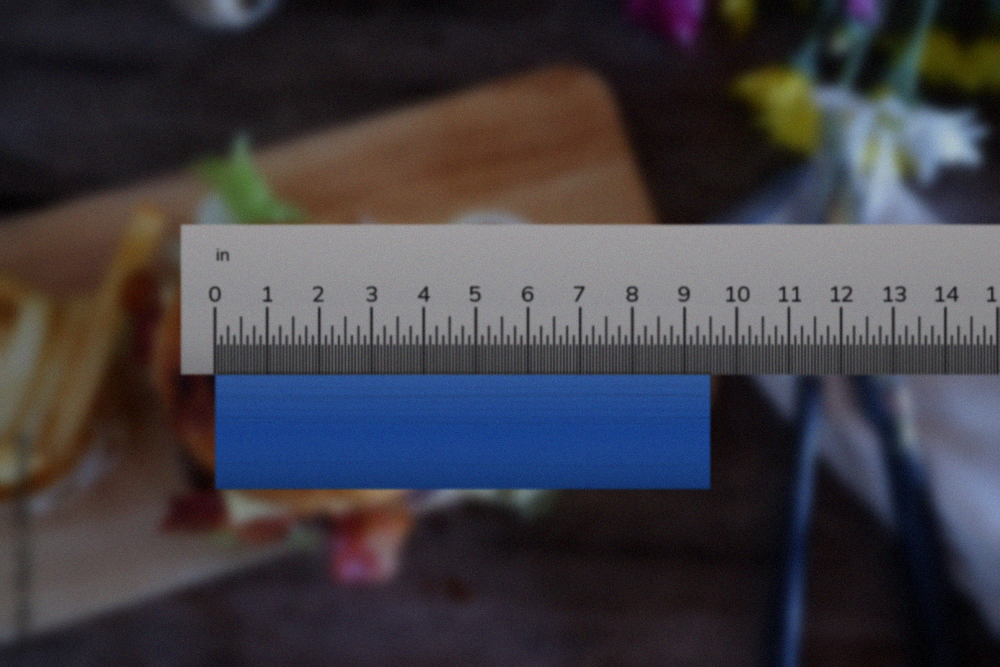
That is 9.5 in
